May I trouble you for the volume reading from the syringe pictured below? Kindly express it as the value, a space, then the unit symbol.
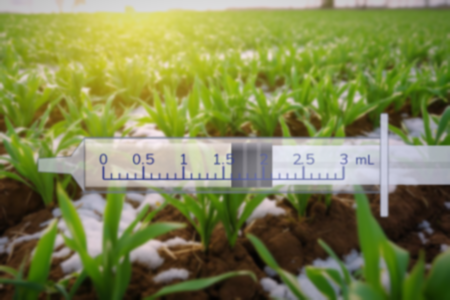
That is 1.6 mL
